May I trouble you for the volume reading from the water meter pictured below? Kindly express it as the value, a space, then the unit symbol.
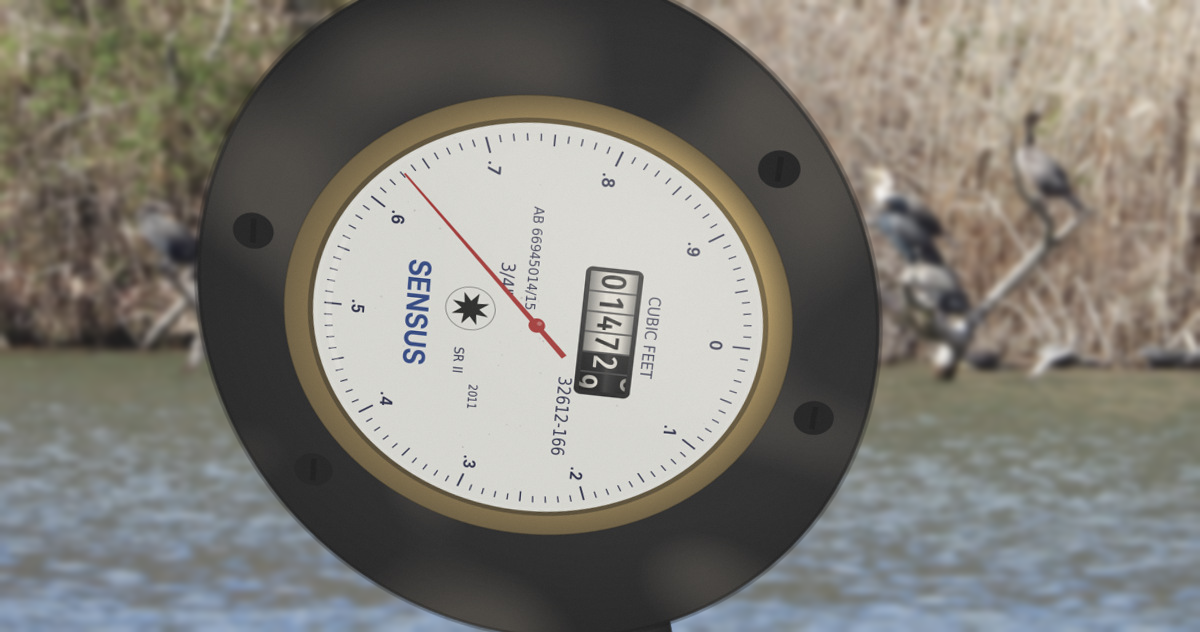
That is 14728.63 ft³
